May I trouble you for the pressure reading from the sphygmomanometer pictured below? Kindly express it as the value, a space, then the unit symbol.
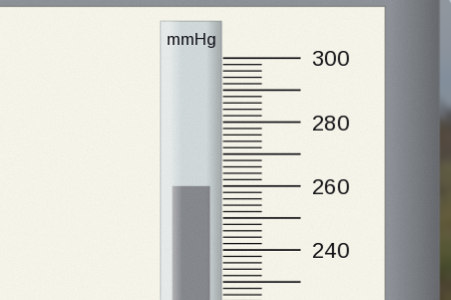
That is 260 mmHg
